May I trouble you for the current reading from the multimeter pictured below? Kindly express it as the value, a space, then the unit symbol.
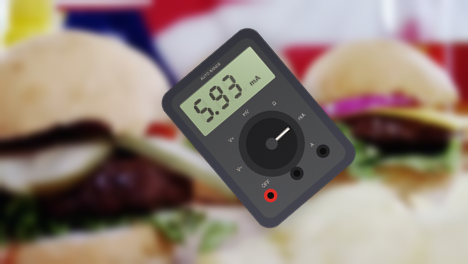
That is 5.93 mA
